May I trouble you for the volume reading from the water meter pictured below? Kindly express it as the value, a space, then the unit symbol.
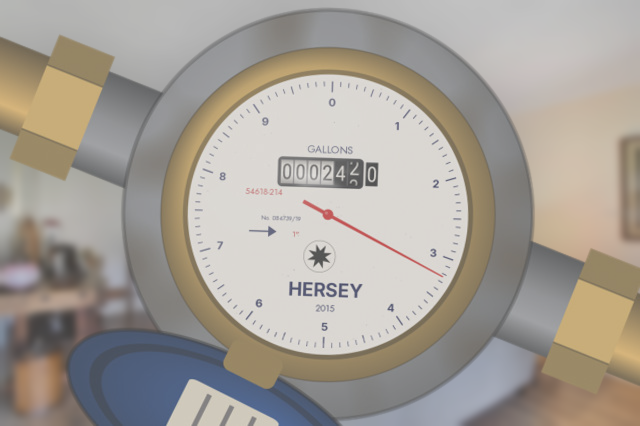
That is 2423.2 gal
